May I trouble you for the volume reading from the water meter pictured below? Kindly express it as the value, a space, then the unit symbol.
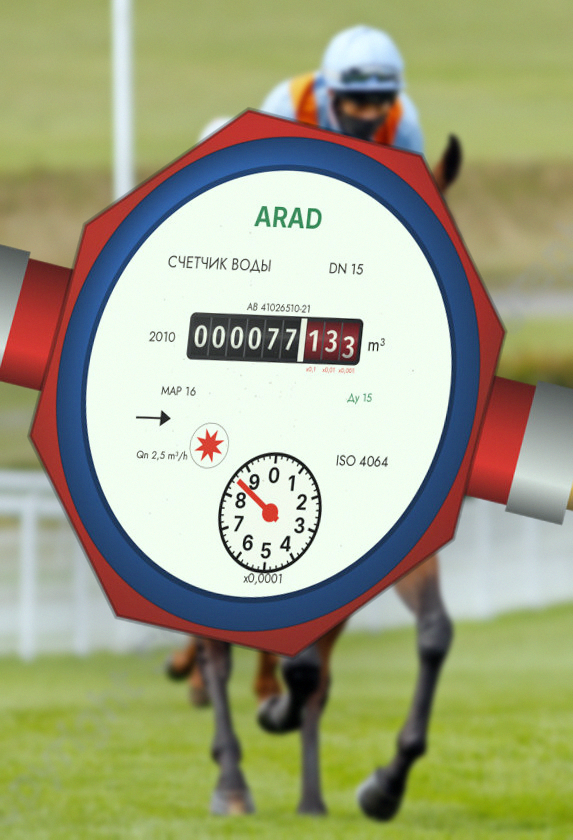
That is 77.1328 m³
